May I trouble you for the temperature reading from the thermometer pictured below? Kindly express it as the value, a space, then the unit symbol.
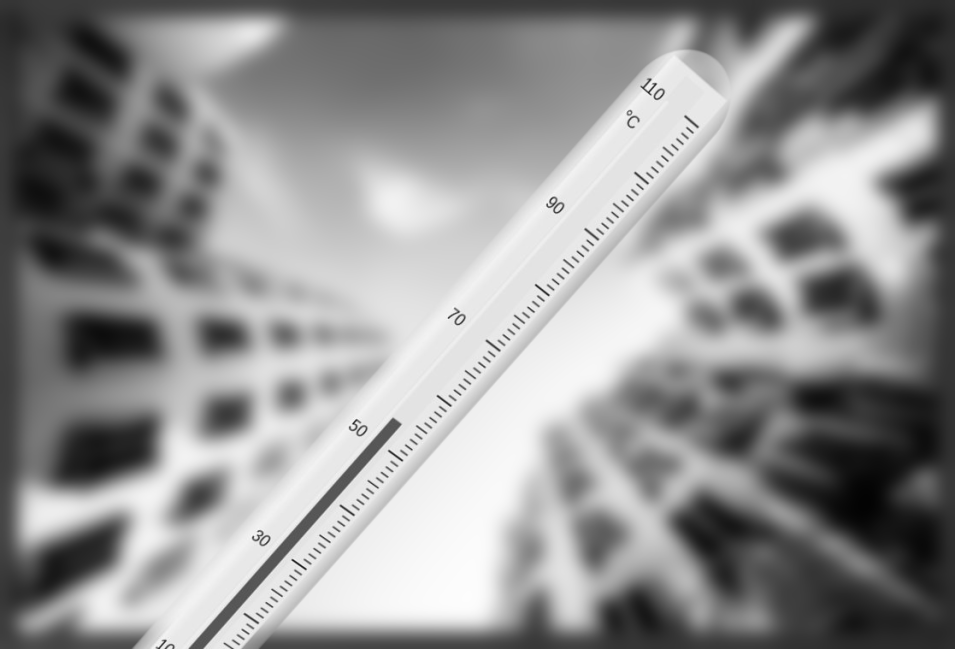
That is 54 °C
